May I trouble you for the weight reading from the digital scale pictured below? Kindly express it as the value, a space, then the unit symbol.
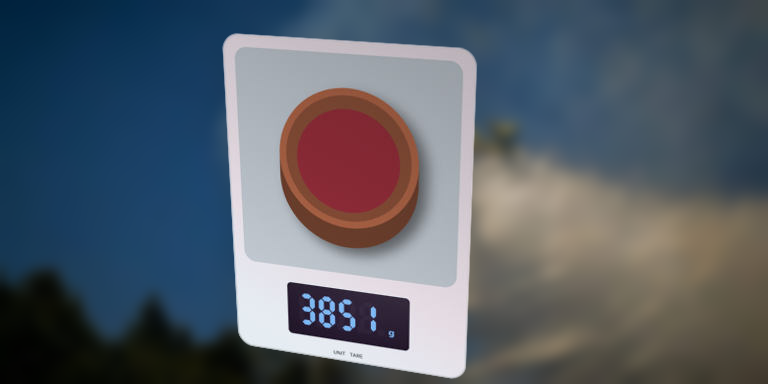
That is 3851 g
